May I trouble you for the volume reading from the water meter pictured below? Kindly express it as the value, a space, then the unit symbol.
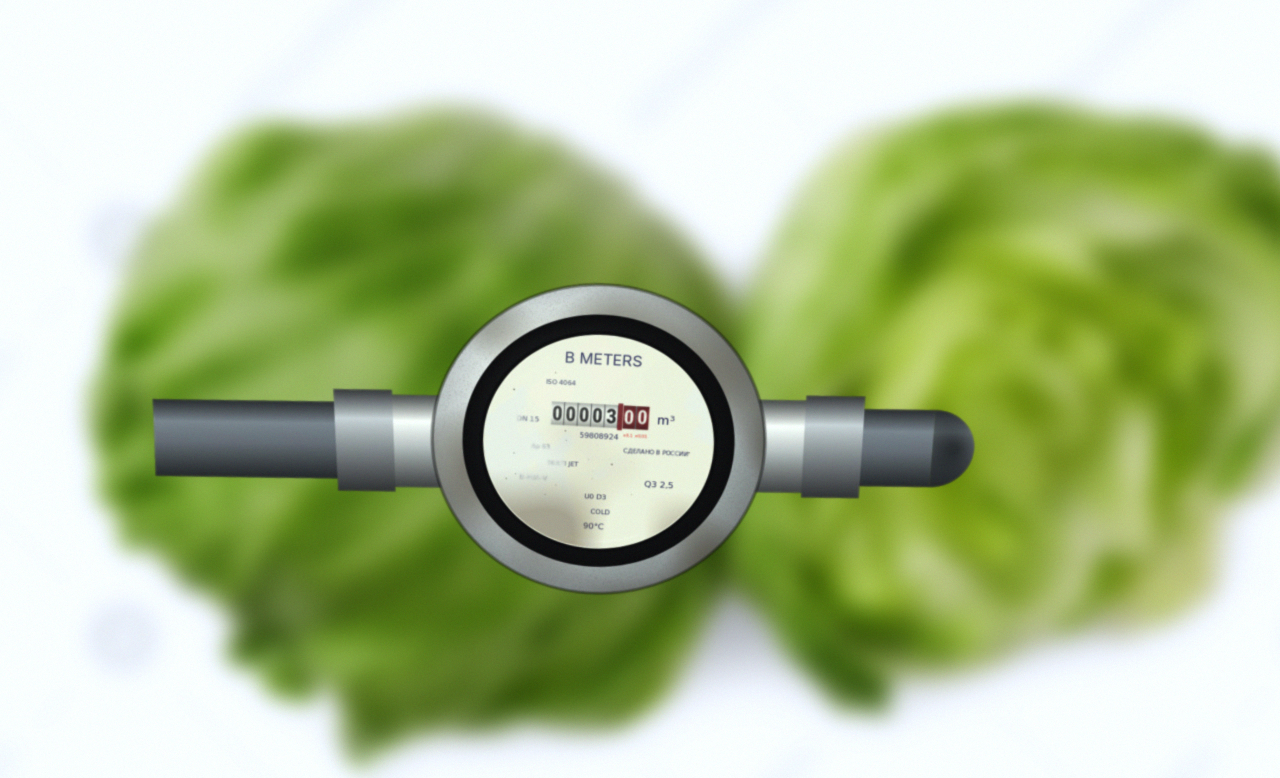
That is 3.00 m³
